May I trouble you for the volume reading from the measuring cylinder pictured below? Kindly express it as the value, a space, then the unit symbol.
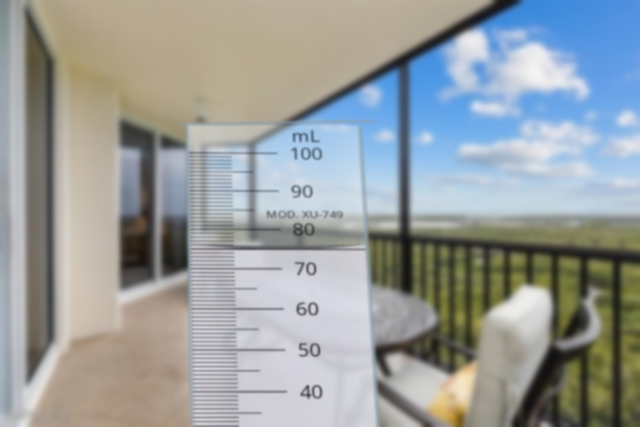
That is 75 mL
